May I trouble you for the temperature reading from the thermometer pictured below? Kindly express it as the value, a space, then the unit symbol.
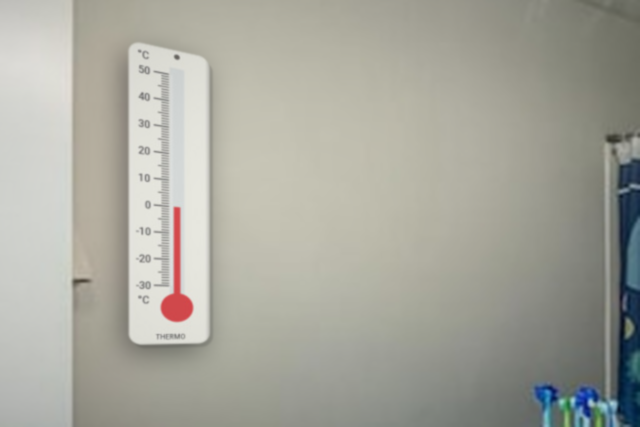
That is 0 °C
